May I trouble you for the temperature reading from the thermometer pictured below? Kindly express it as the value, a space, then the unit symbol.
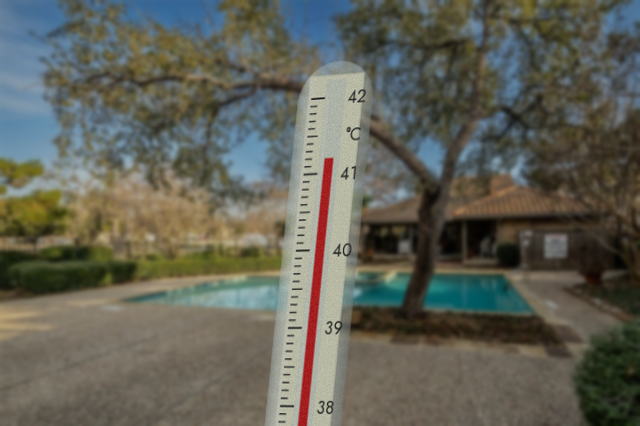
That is 41.2 °C
